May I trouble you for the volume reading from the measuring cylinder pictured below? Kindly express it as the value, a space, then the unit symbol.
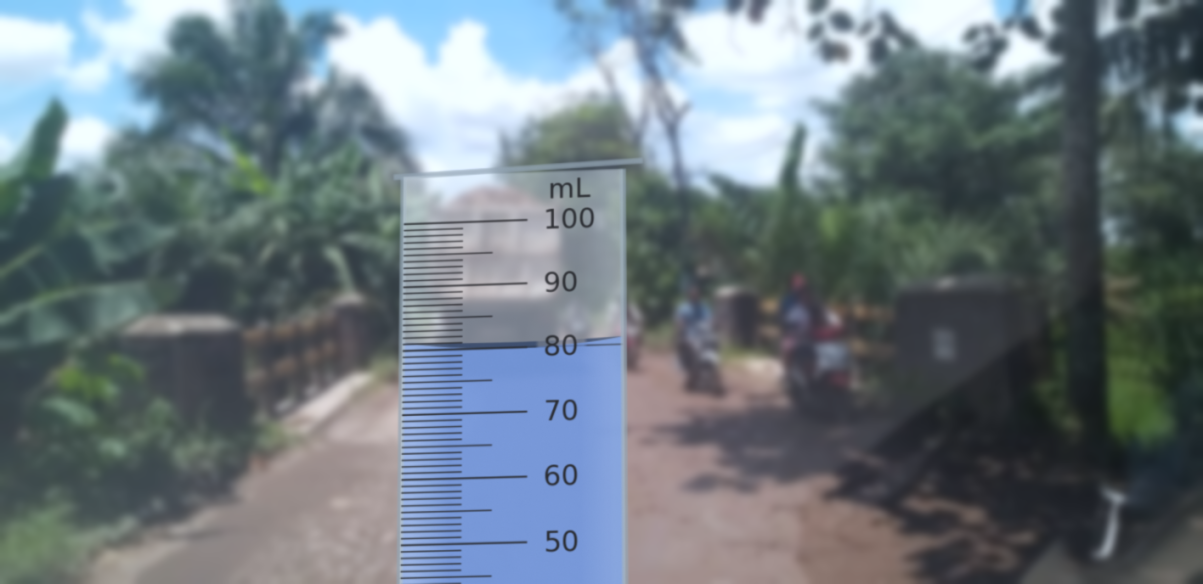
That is 80 mL
